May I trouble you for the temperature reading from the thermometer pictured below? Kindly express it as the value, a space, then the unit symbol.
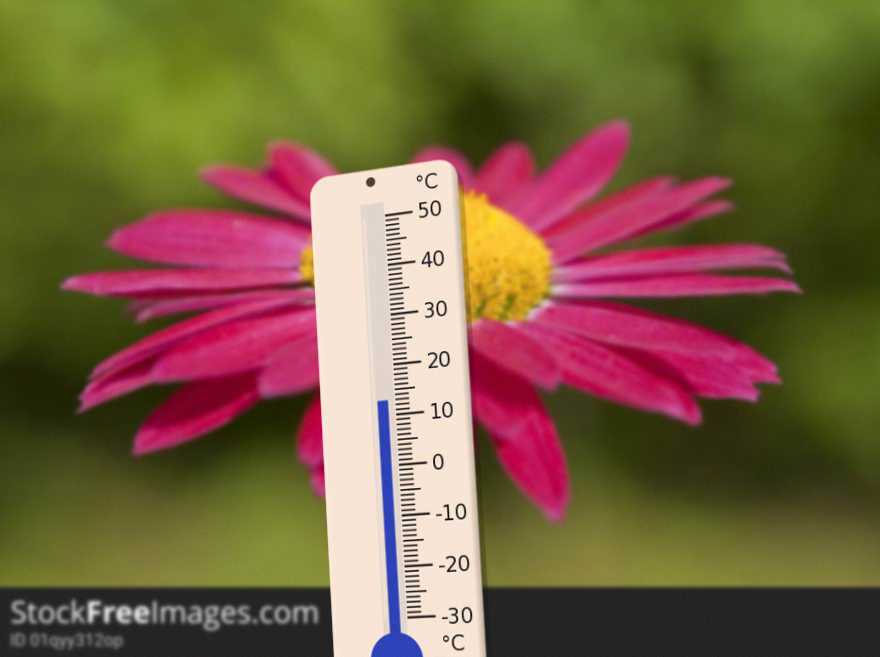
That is 13 °C
